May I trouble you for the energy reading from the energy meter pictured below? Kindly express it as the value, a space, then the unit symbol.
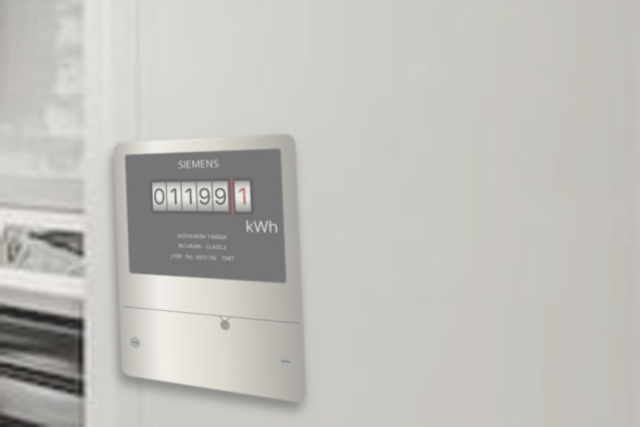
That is 1199.1 kWh
